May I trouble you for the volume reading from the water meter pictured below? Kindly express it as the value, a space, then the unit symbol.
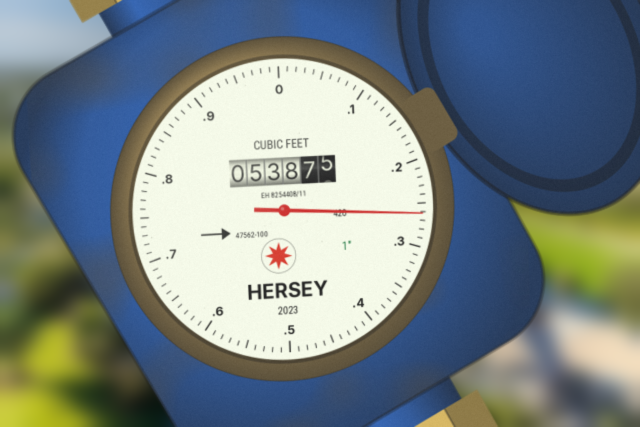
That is 53875.26 ft³
